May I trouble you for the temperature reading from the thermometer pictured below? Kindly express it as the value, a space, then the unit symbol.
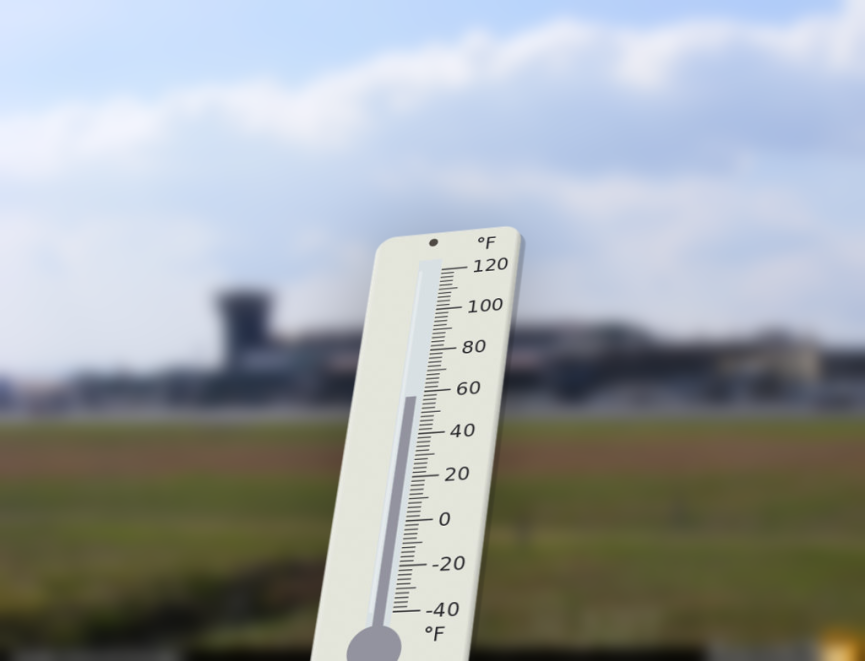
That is 58 °F
